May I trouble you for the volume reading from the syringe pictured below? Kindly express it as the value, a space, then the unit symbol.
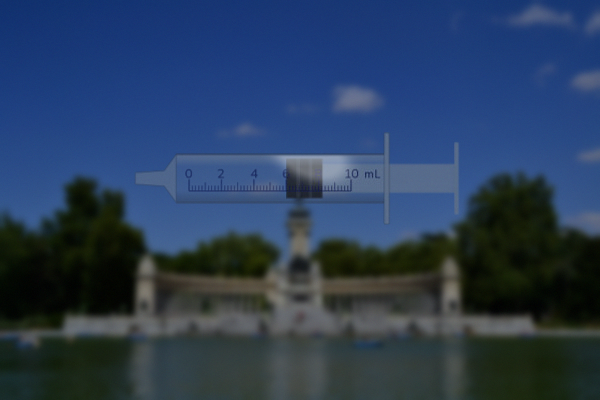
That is 6 mL
